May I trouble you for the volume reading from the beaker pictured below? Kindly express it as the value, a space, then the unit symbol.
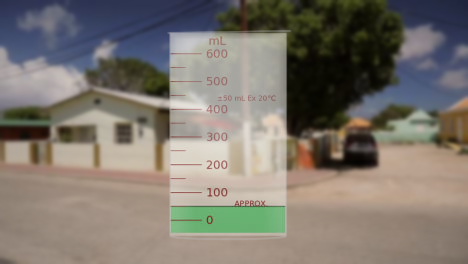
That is 50 mL
